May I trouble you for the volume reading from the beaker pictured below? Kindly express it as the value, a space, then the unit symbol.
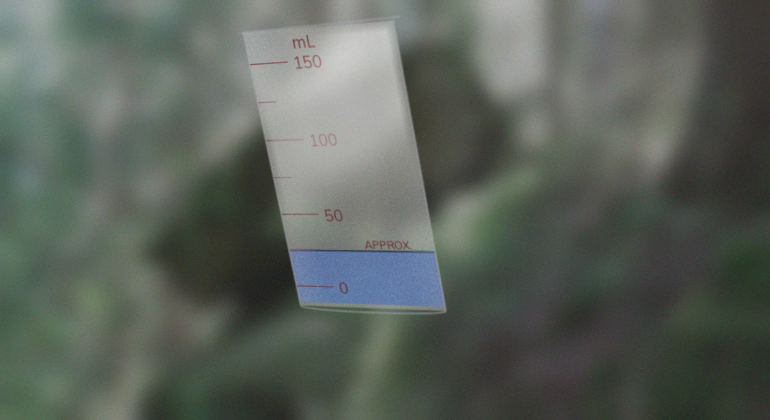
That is 25 mL
